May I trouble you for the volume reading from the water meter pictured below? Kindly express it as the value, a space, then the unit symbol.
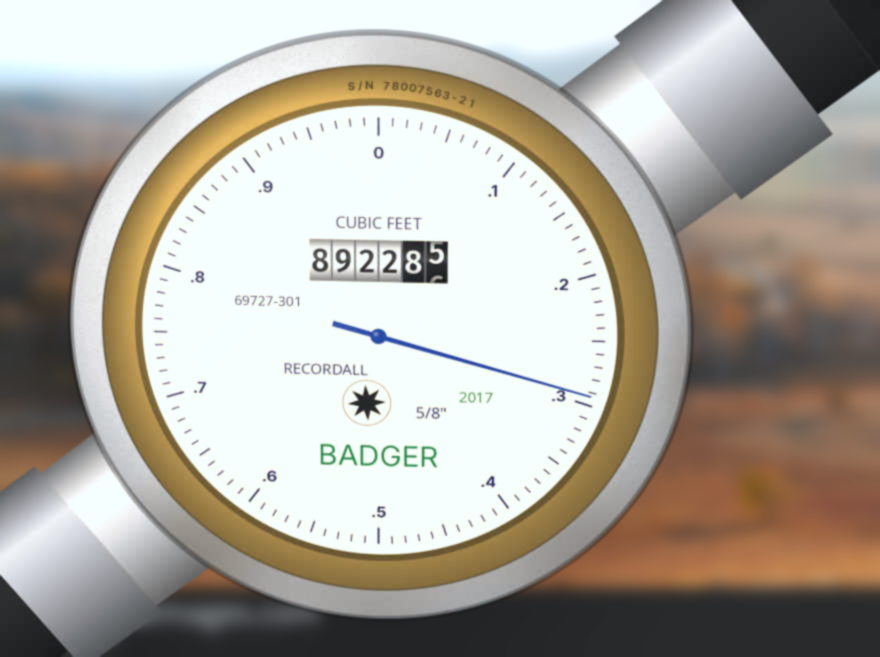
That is 892285.29 ft³
